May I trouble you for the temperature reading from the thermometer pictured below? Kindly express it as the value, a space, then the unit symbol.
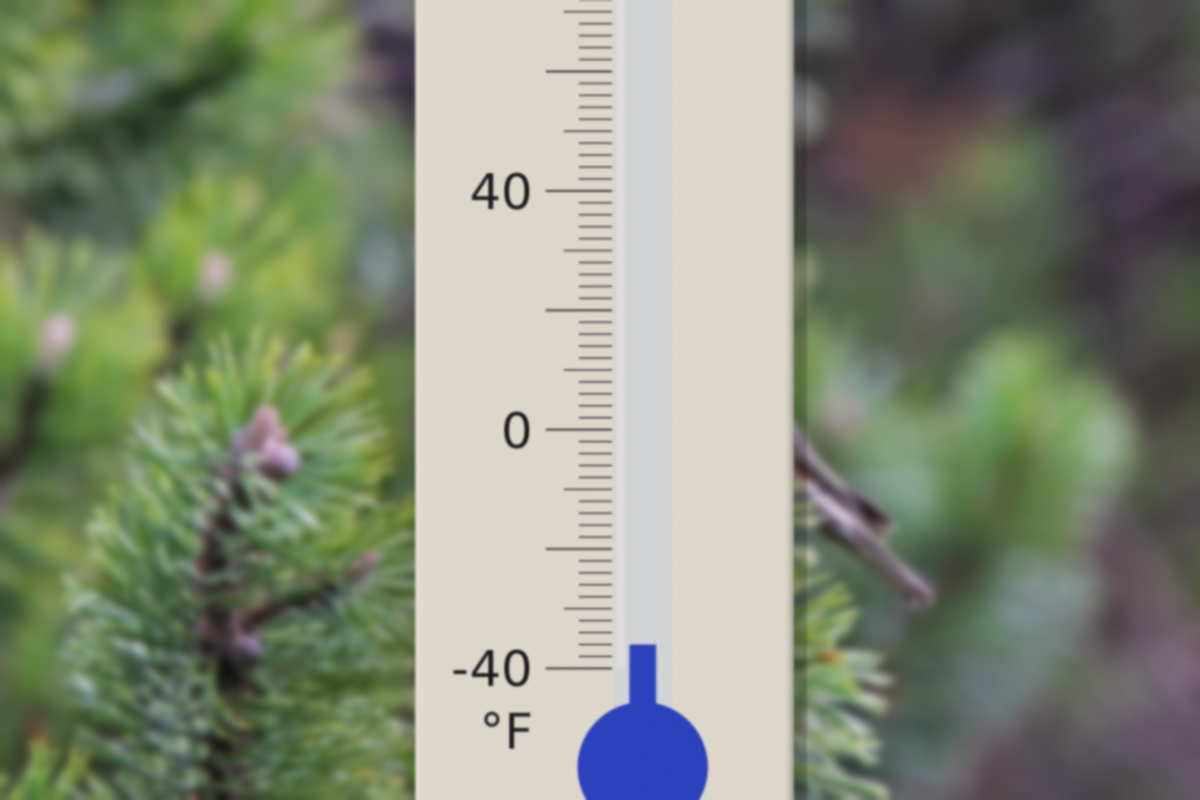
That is -36 °F
